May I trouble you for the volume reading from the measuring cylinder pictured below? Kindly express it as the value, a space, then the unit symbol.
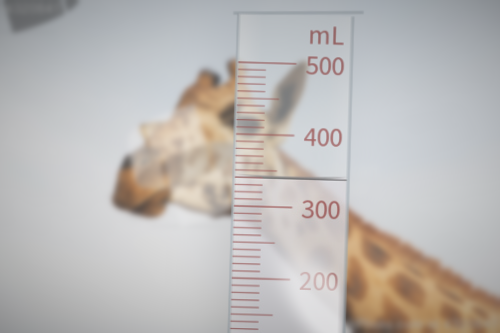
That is 340 mL
